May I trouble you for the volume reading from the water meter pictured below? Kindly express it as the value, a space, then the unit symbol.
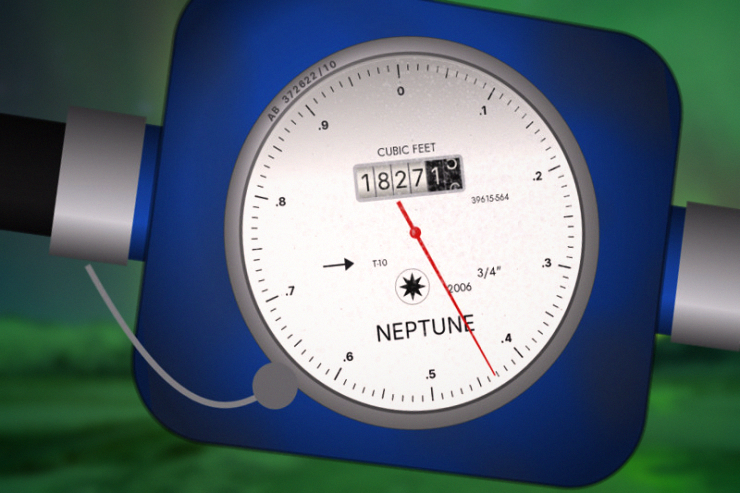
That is 182715.43 ft³
